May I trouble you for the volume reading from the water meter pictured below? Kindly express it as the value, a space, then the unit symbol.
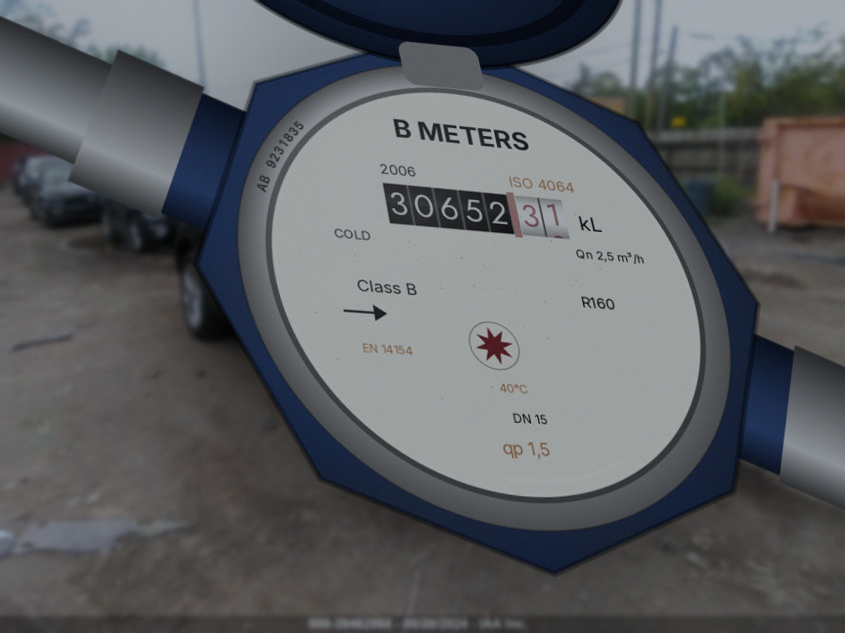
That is 30652.31 kL
